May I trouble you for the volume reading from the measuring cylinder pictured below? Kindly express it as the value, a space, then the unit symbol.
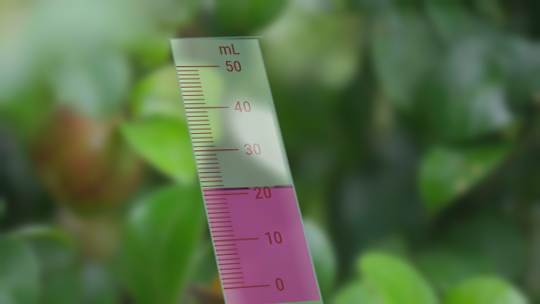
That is 21 mL
